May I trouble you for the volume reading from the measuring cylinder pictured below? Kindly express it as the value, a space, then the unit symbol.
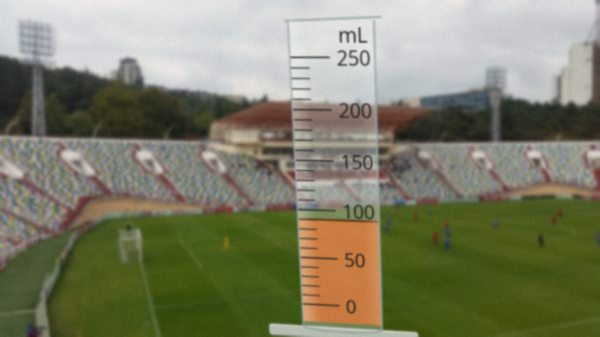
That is 90 mL
